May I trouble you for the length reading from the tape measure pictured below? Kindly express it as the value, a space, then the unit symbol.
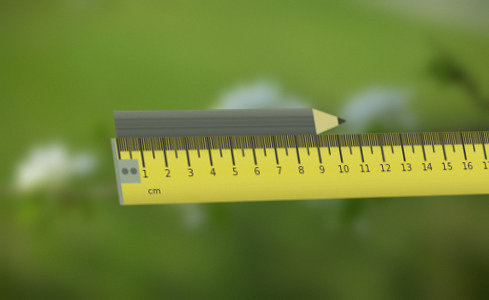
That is 10.5 cm
